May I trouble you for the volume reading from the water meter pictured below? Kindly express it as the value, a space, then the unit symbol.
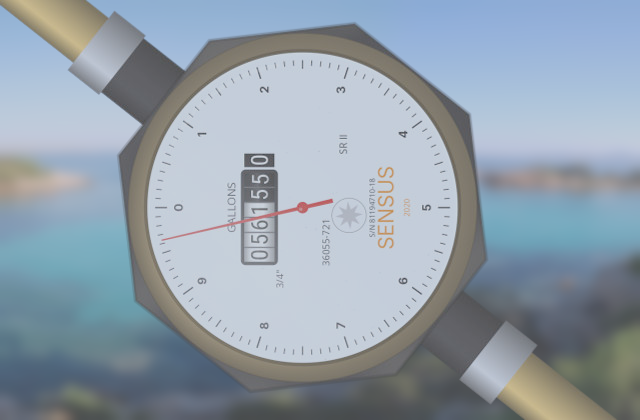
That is 561549.6 gal
